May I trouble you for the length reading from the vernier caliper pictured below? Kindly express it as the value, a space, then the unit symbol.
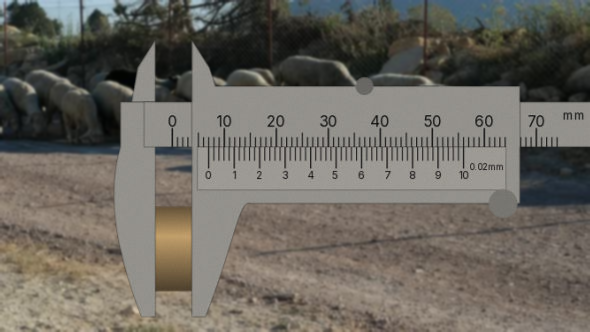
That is 7.0 mm
